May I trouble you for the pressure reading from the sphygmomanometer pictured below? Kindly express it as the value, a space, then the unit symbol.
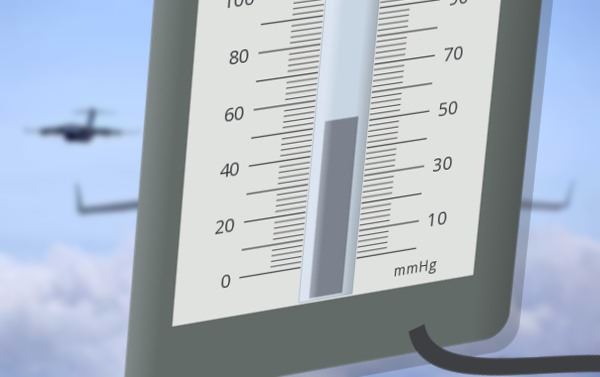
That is 52 mmHg
